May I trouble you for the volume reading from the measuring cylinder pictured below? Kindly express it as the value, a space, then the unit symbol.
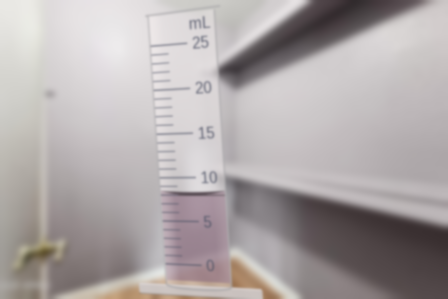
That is 8 mL
